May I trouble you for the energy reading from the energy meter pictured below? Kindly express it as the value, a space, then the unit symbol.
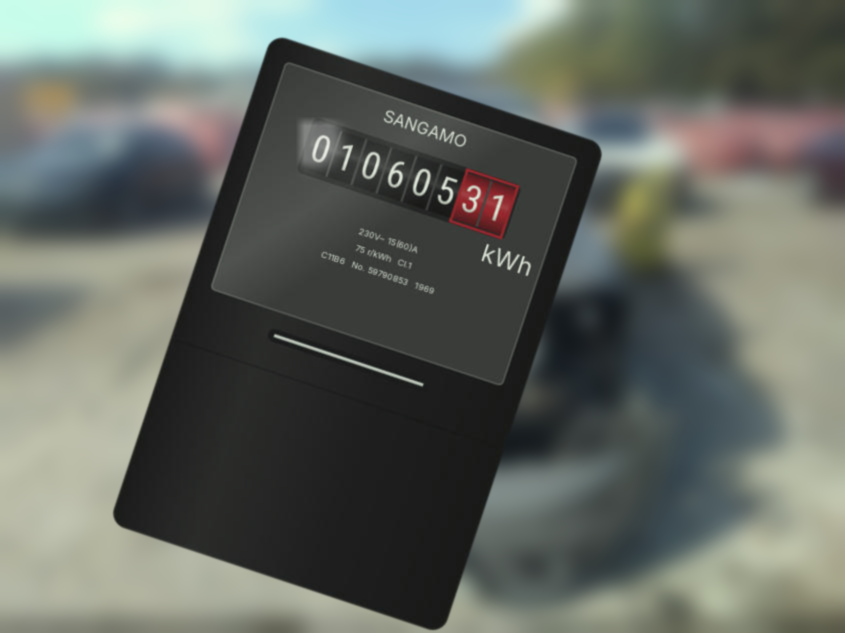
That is 10605.31 kWh
